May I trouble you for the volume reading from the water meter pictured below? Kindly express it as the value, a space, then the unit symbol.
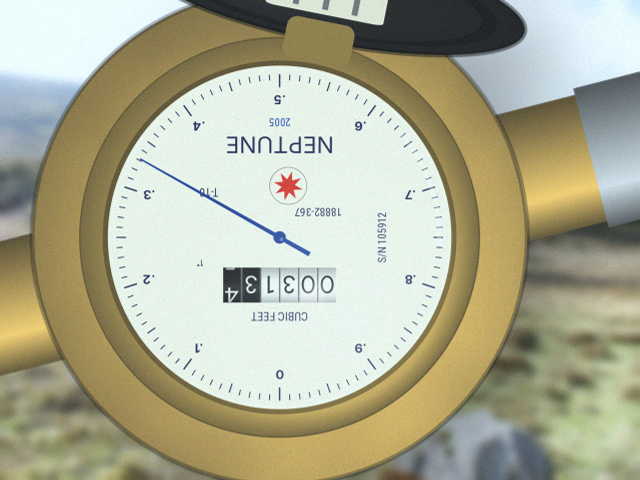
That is 3134.33 ft³
